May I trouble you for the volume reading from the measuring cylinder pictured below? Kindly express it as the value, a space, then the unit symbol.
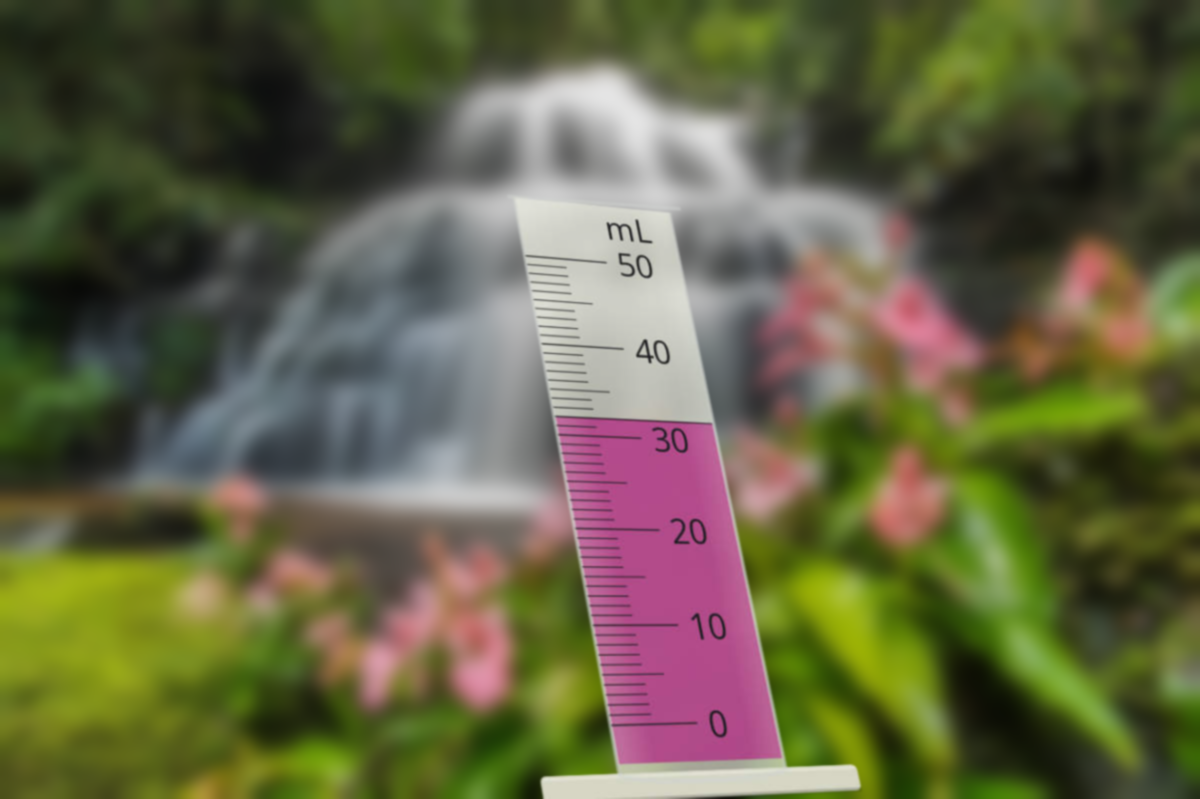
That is 32 mL
